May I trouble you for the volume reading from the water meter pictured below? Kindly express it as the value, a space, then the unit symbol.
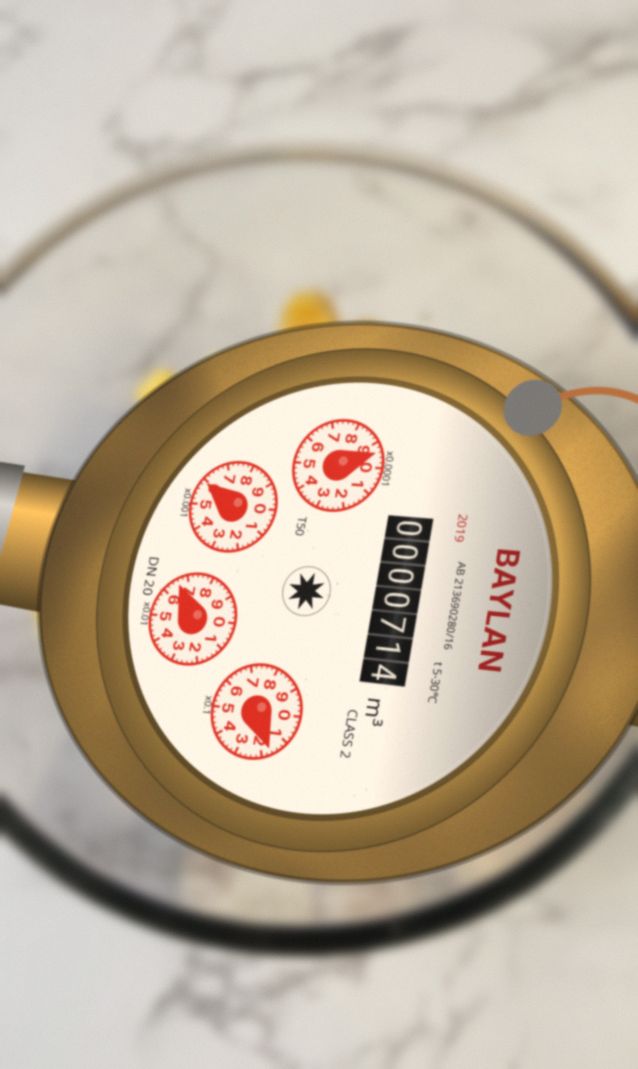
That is 714.1659 m³
